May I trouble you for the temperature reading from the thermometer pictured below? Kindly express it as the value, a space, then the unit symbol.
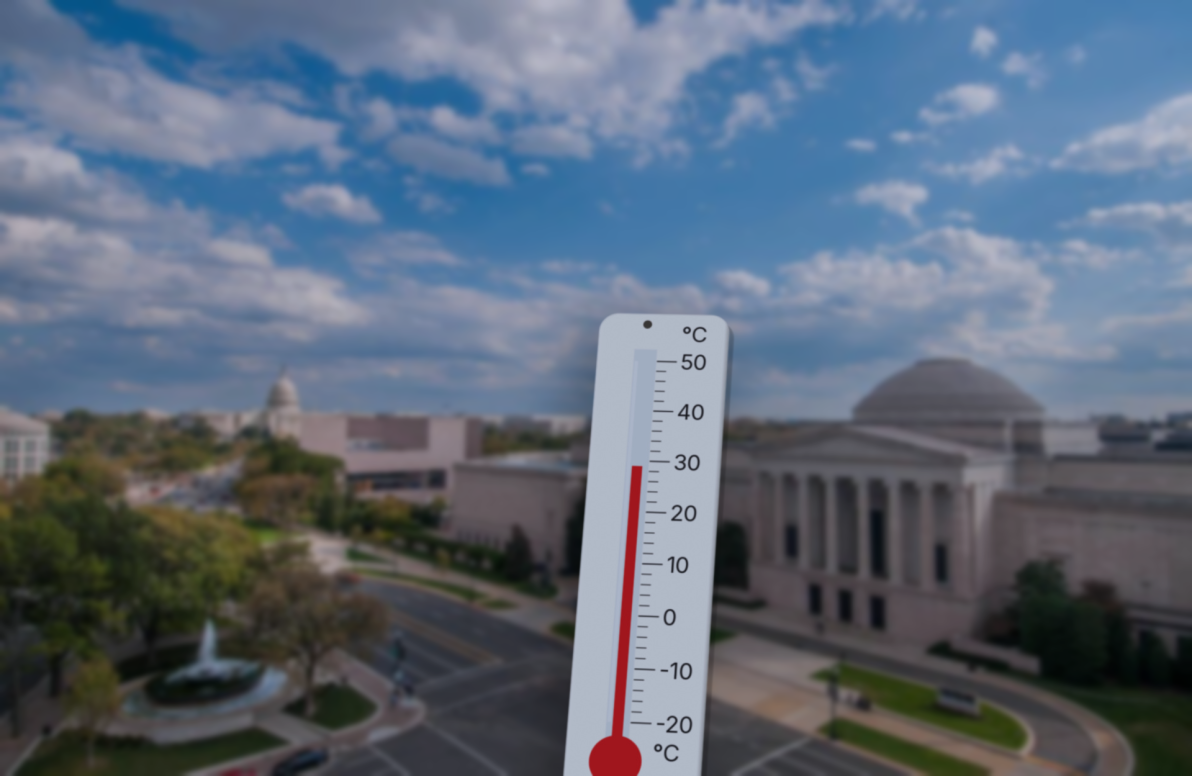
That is 29 °C
